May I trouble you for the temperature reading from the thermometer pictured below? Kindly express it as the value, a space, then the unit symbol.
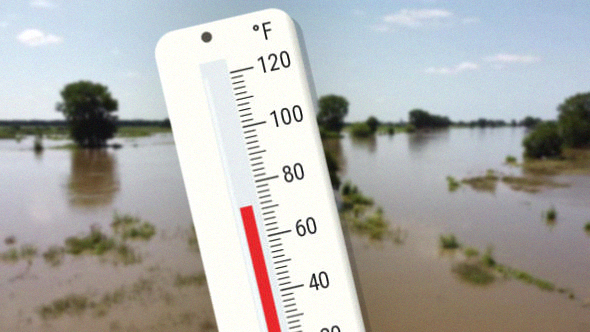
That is 72 °F
